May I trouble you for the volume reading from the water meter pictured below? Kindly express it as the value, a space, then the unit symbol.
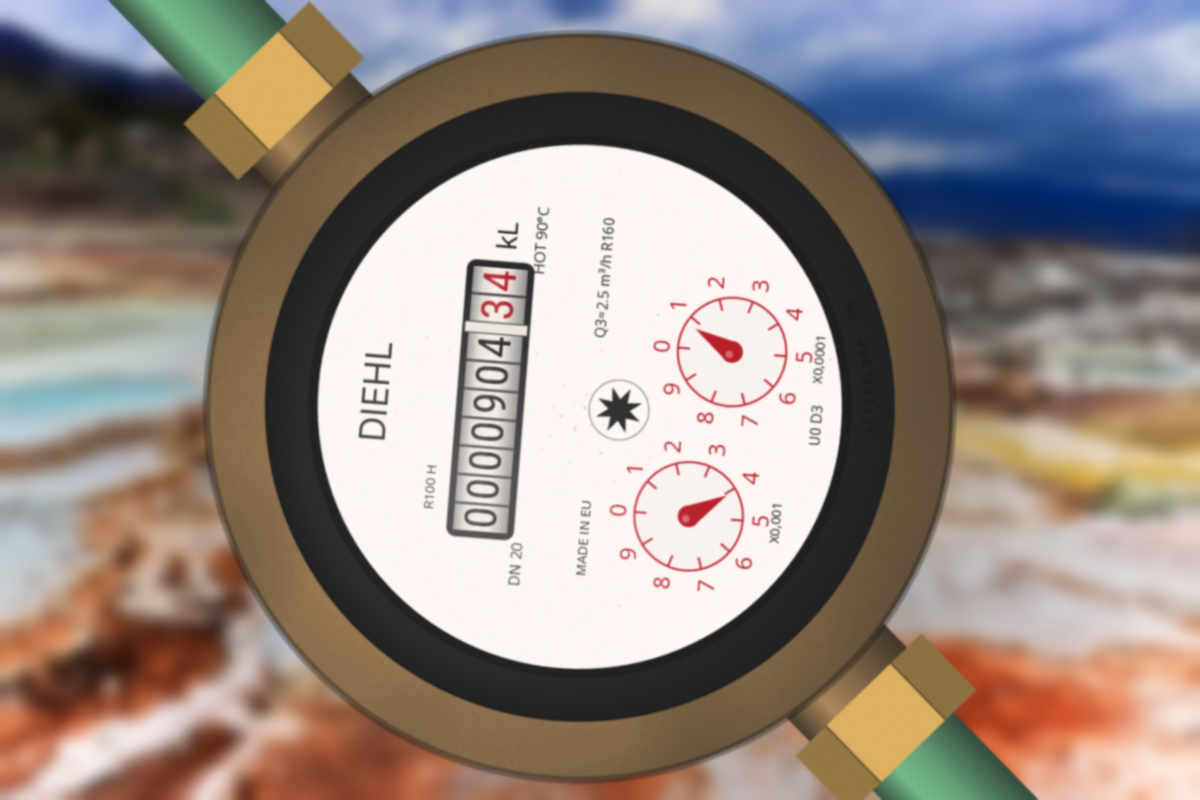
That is 904.3440 kL
